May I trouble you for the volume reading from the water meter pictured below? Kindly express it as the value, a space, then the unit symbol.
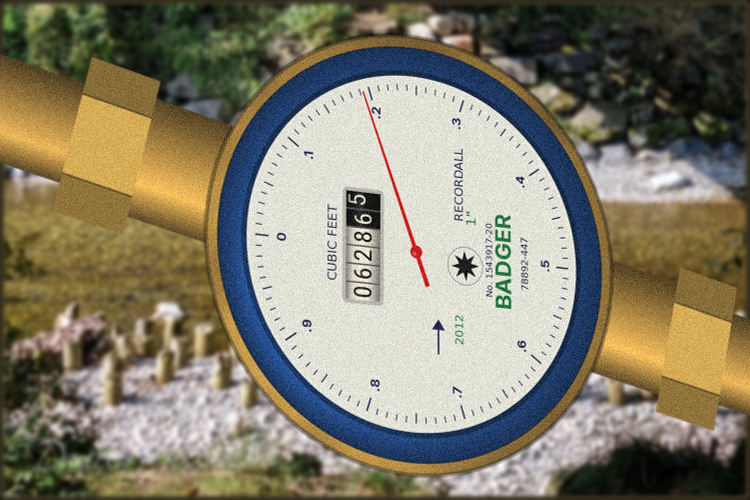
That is 62865.19 ft³
